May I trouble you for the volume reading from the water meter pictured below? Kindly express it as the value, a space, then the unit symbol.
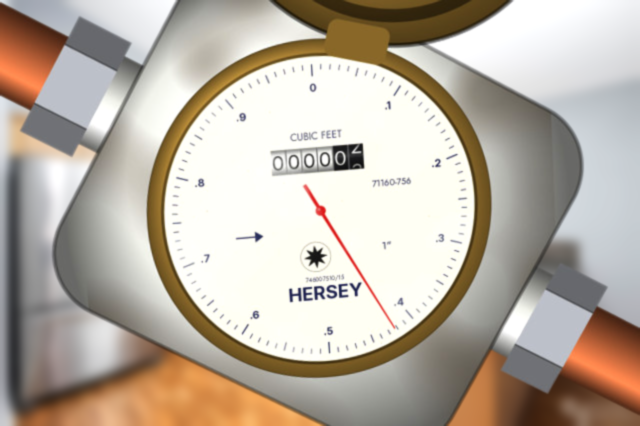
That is 2.42 ft³
